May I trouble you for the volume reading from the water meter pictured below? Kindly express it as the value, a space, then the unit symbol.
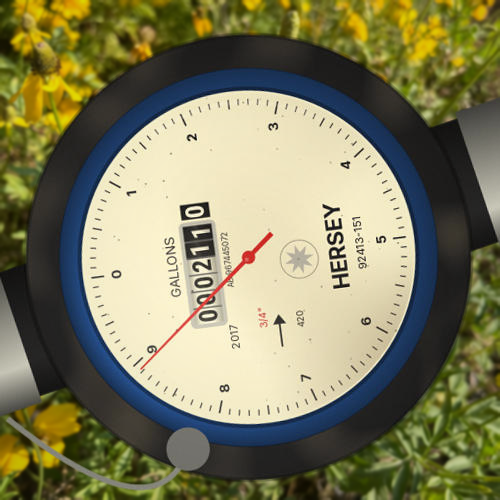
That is 2108.9 gal
